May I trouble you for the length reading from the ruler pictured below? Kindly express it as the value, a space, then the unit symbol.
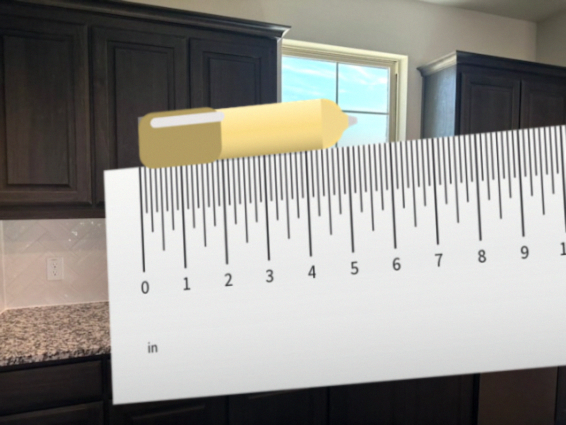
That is 5.25 in
